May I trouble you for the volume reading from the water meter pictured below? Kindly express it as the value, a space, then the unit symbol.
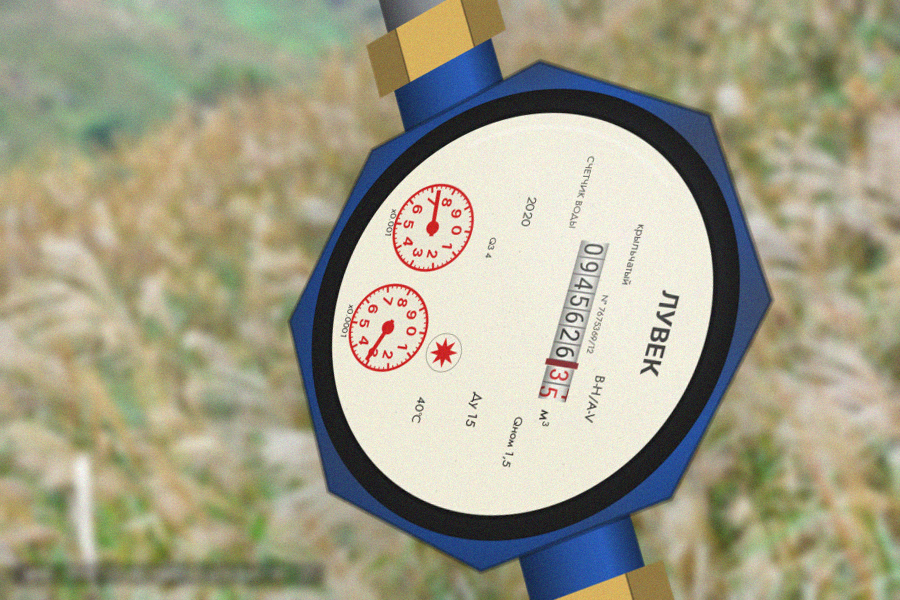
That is 945626.3473 m³
